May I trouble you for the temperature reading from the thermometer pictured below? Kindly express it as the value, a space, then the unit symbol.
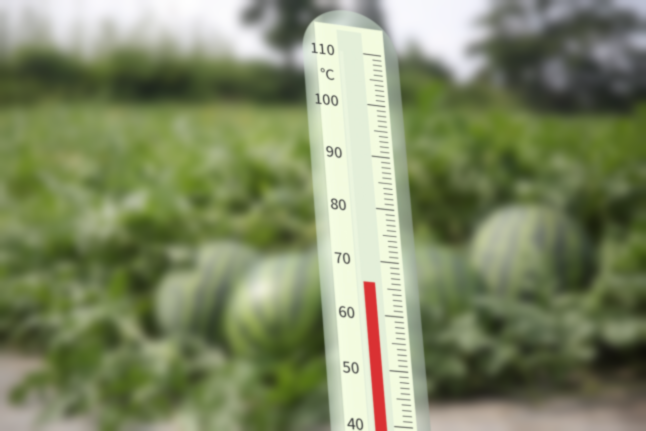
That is 66 °C
